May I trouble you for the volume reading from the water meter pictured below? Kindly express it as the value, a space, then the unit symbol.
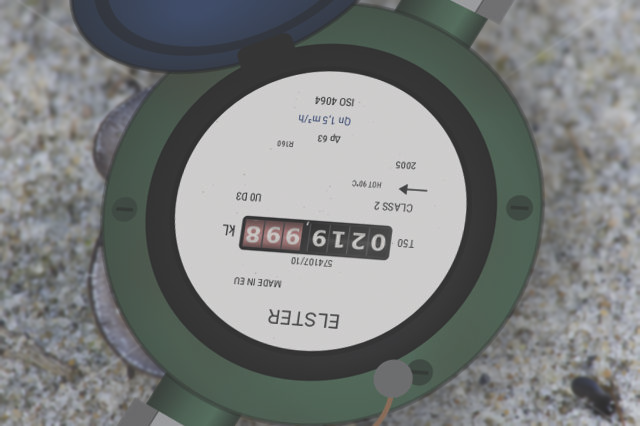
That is 219.998 kL
